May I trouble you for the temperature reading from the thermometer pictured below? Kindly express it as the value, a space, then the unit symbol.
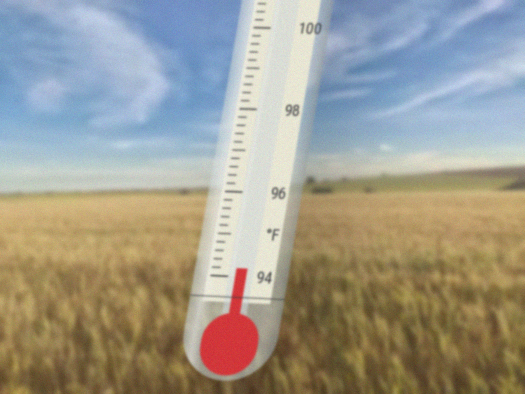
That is 94.2 °F
